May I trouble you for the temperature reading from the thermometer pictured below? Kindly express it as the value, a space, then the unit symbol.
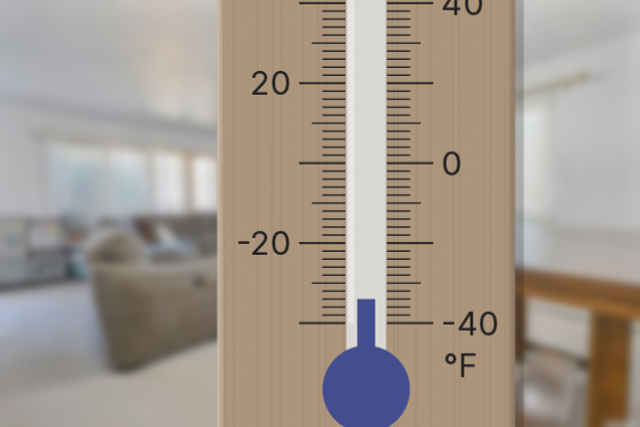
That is -34 °F
